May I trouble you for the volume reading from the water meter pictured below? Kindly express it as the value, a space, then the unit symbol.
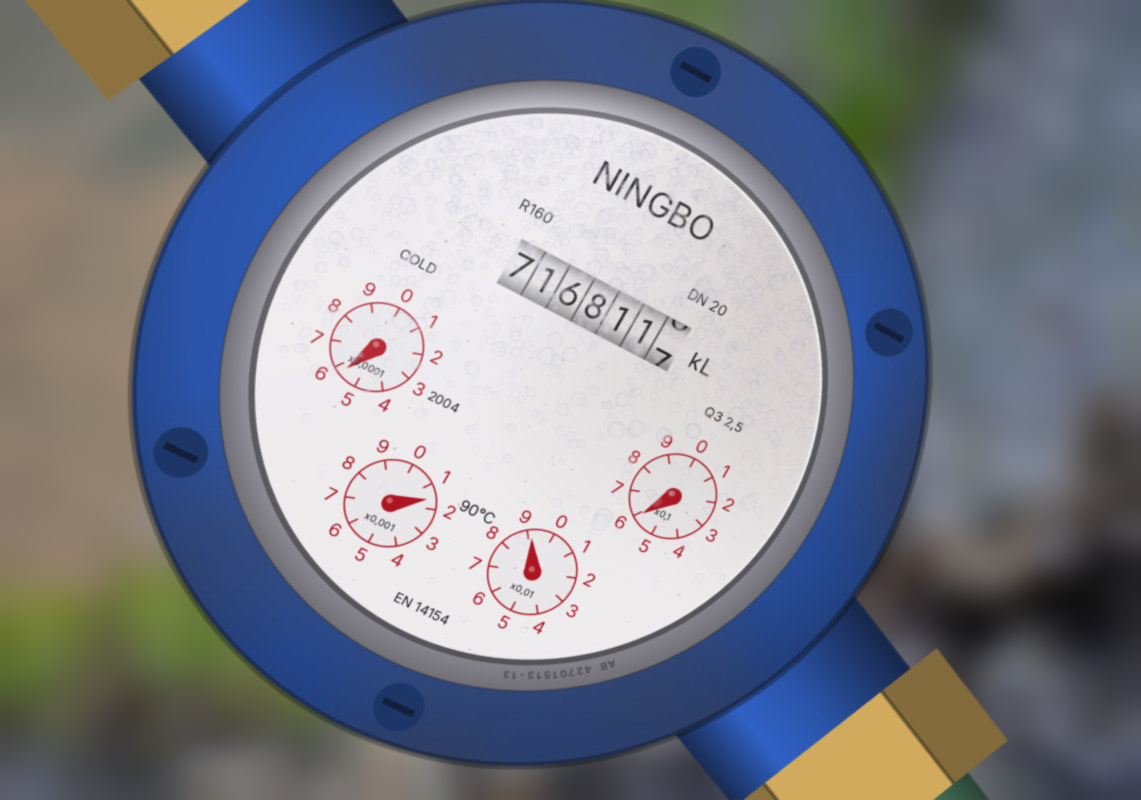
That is 7168116.5915 kL
